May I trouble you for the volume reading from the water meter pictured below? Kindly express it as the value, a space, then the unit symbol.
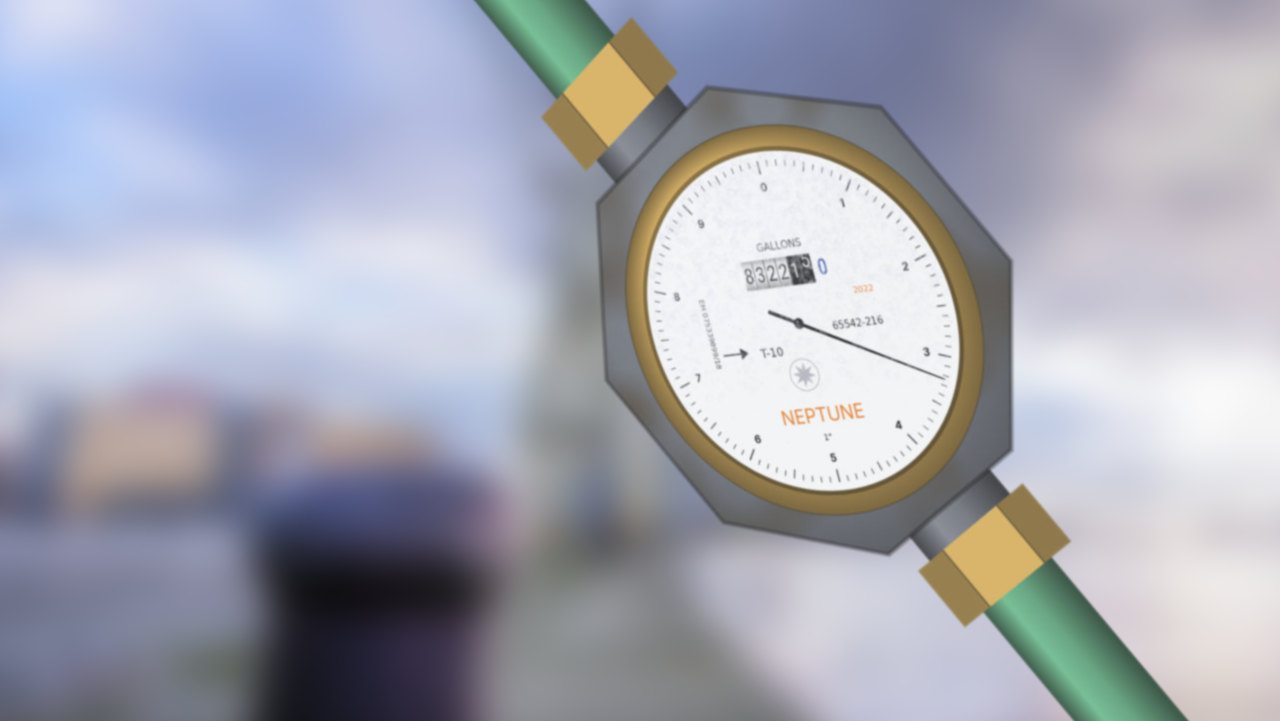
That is 8322153.2 gal
